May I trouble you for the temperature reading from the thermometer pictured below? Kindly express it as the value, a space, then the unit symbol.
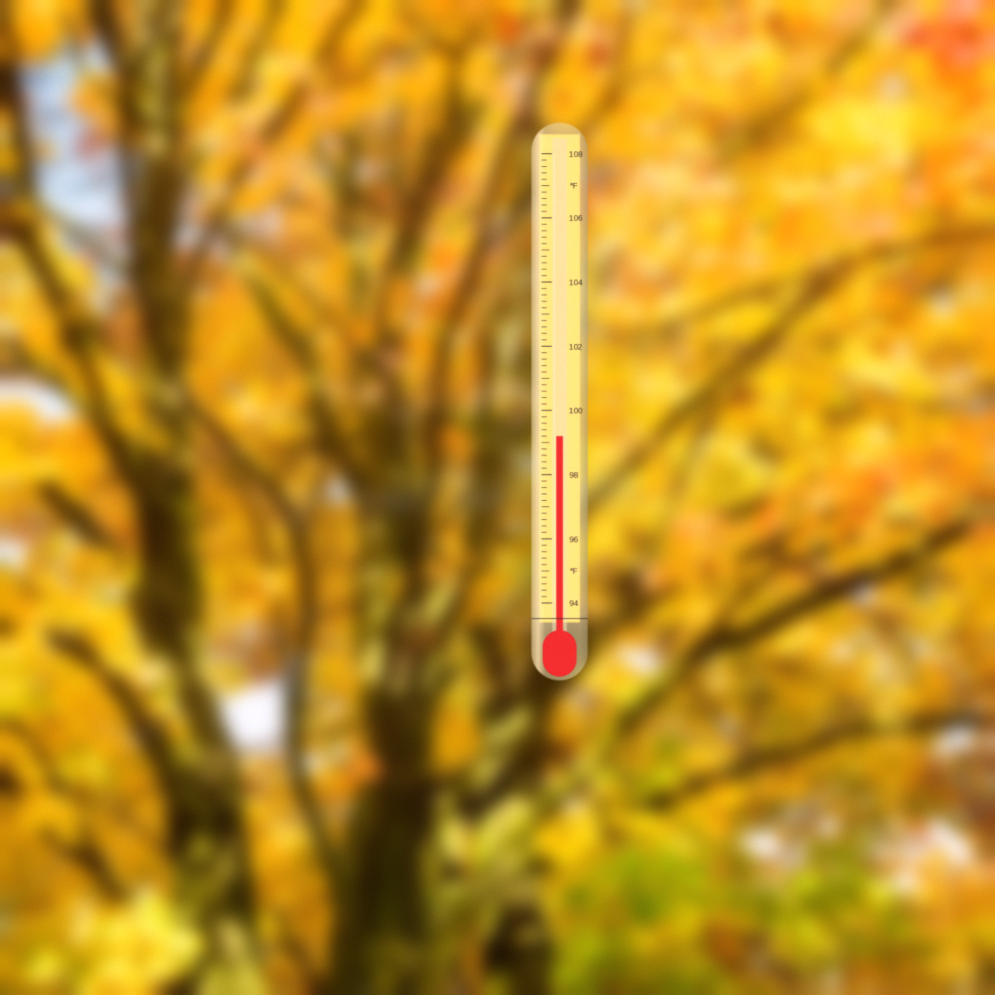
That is 99.2 °F
